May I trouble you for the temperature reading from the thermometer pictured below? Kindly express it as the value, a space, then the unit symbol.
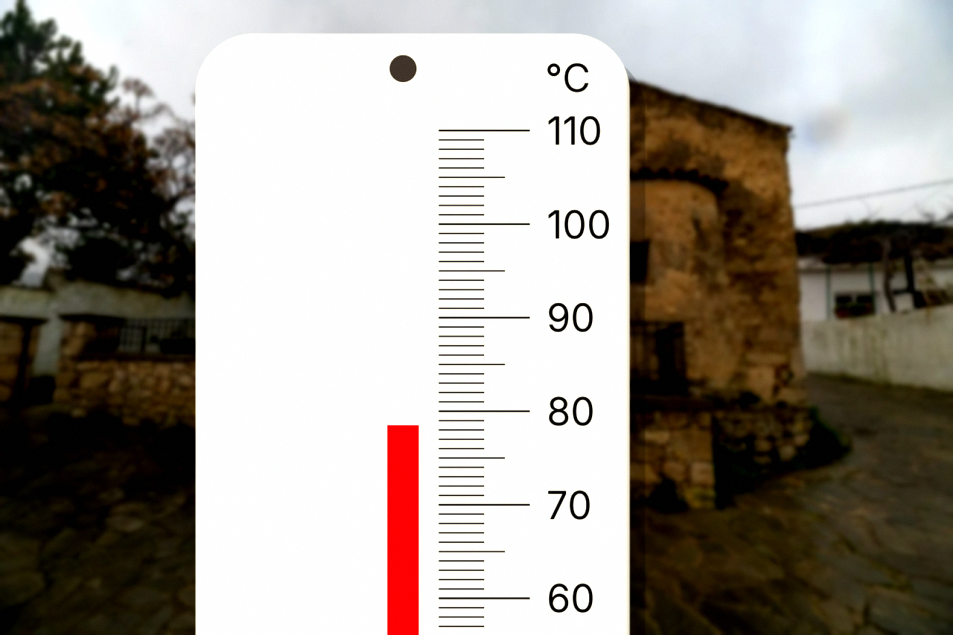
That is 78.5 °C
